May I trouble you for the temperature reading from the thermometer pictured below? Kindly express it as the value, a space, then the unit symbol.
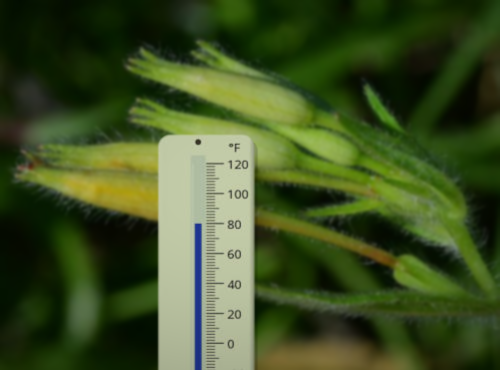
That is 80 °F
